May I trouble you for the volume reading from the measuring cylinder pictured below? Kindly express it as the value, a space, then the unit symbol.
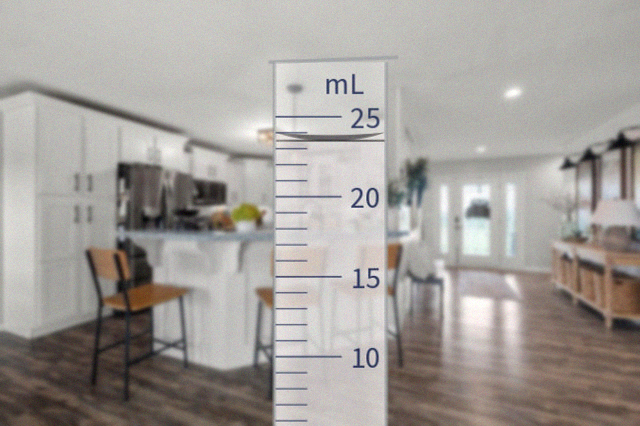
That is 23.5 mL
